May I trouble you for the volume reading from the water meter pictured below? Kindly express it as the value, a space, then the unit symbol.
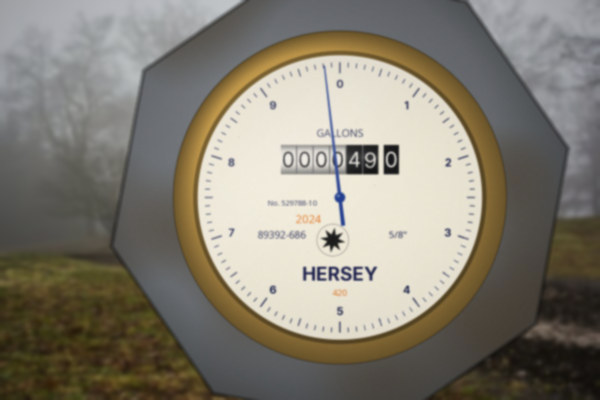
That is 489.8 gal
